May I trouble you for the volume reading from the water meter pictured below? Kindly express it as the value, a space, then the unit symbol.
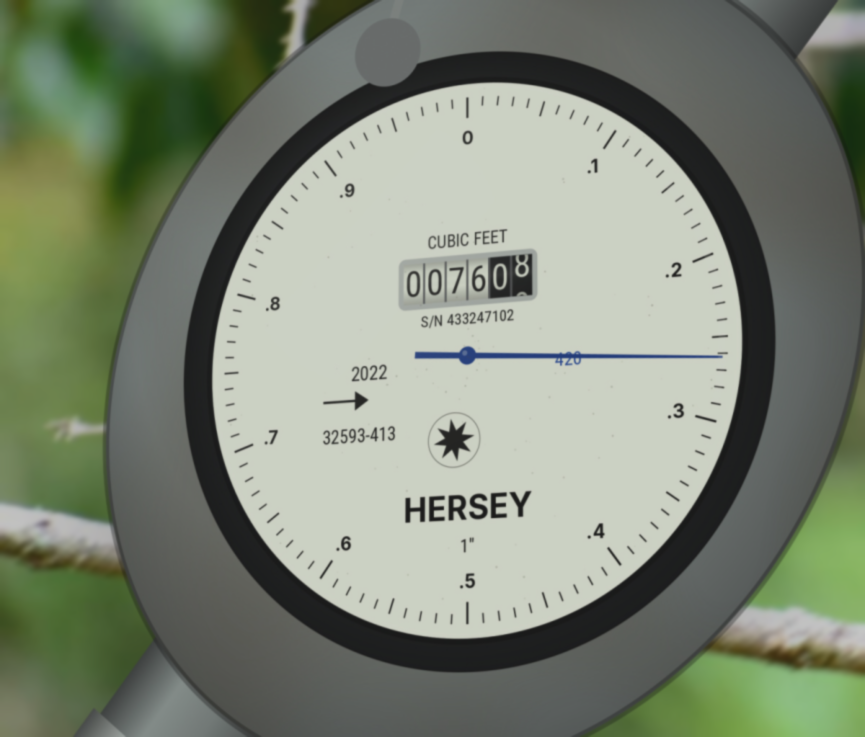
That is 7608.26 ft³
